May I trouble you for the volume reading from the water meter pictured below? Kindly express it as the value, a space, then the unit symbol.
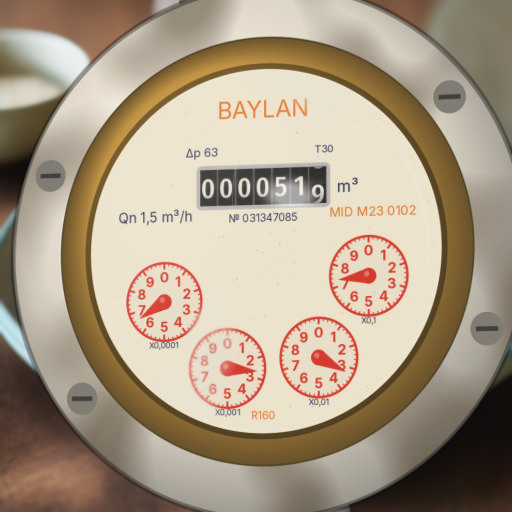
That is 518.7326 m³
